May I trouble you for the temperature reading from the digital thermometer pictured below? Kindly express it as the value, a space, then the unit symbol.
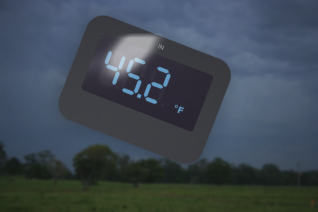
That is 45.2 °F
